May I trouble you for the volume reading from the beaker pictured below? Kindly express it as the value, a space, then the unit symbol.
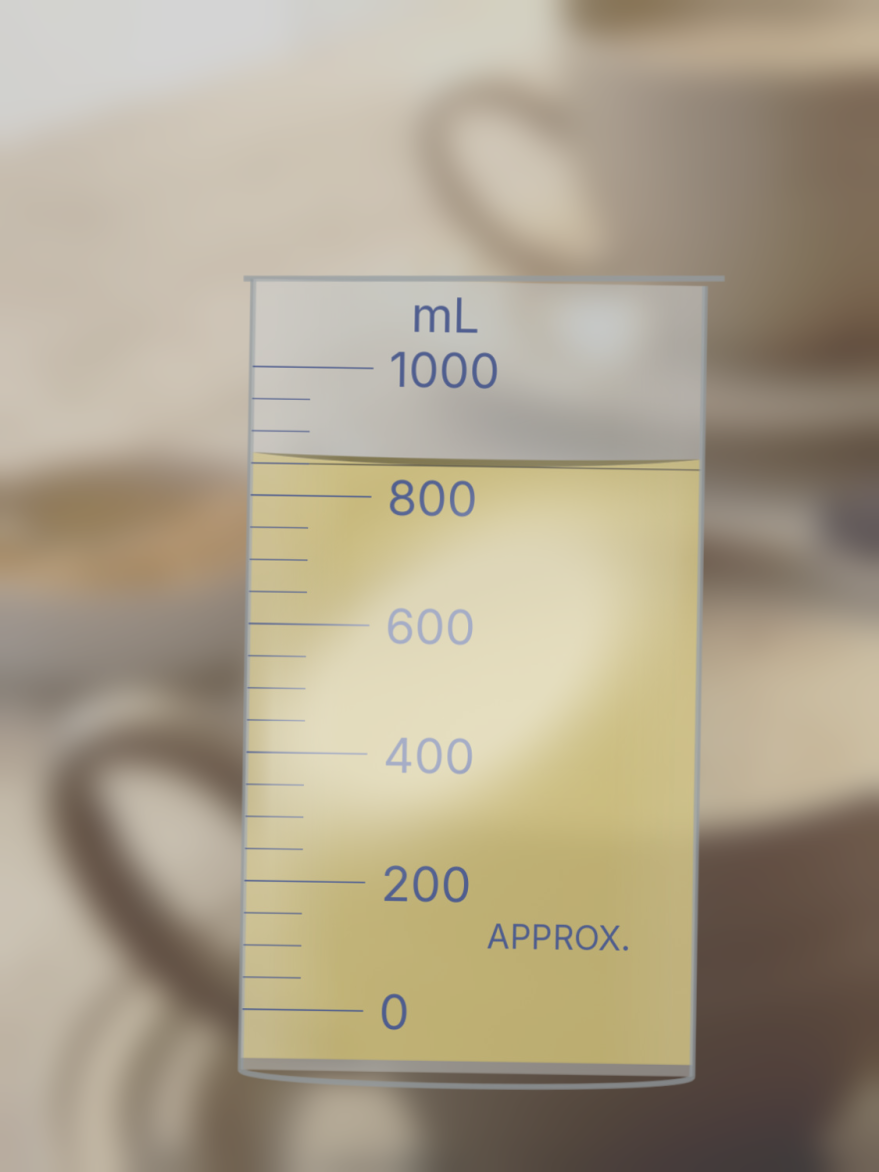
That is 850 mL
